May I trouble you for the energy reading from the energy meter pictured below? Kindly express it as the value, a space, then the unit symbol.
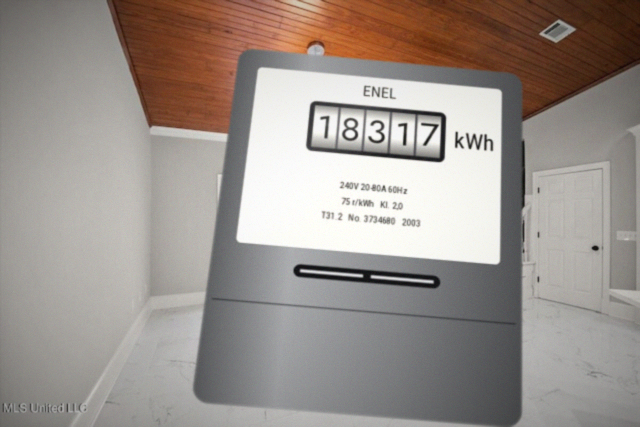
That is 18317 kWh
